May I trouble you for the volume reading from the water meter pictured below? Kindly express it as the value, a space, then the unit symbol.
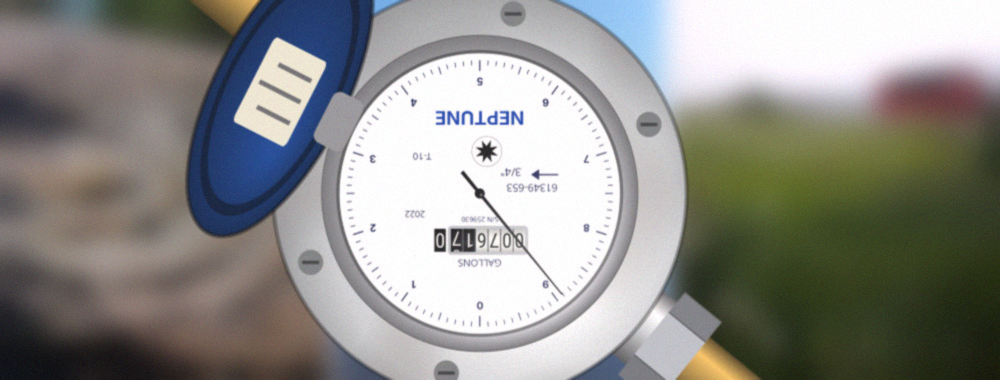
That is 76168.9 gal
